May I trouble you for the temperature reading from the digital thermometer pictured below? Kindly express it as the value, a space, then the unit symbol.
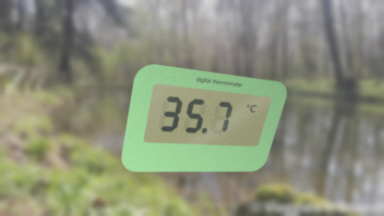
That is 35.7 °C
